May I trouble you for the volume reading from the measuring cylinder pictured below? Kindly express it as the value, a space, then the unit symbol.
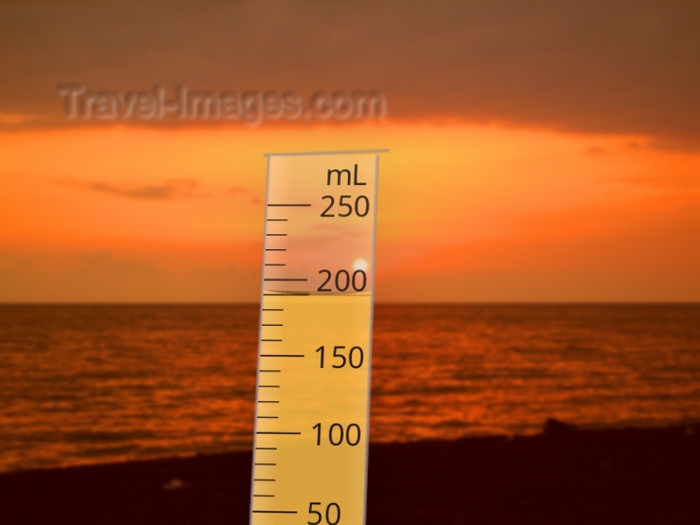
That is 190 mL
